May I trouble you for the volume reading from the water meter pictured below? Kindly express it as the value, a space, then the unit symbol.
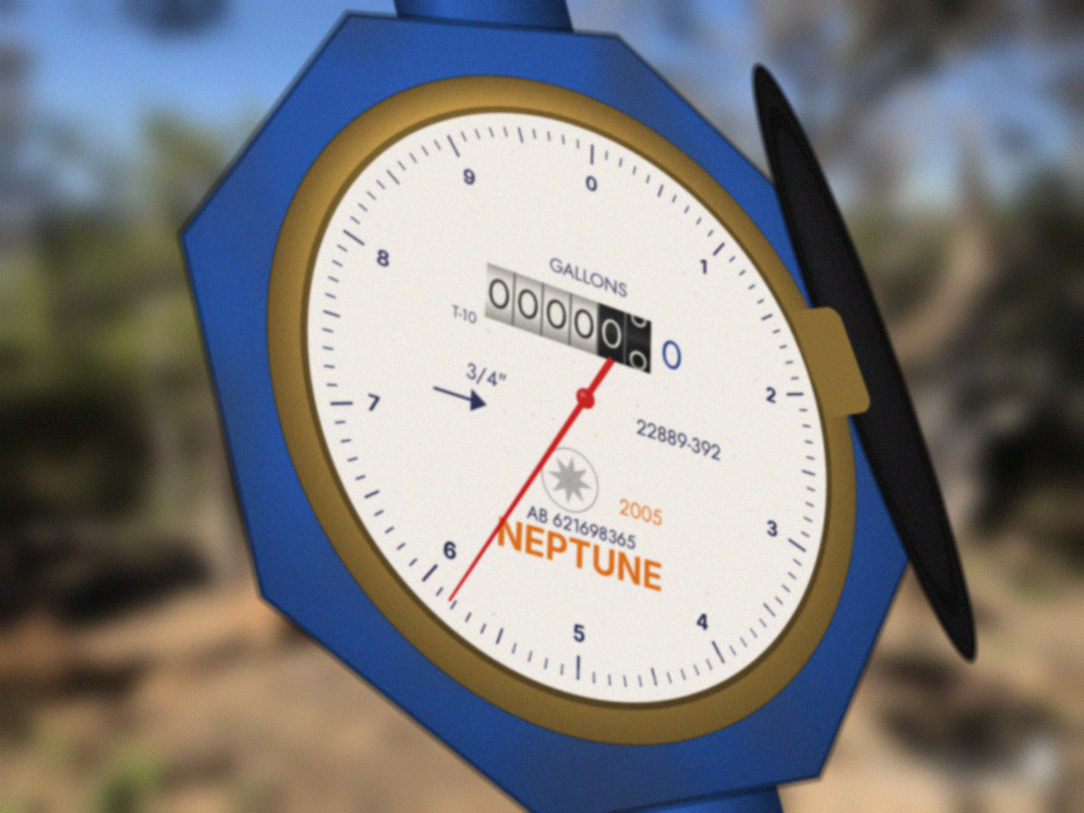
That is 85.8 gal
